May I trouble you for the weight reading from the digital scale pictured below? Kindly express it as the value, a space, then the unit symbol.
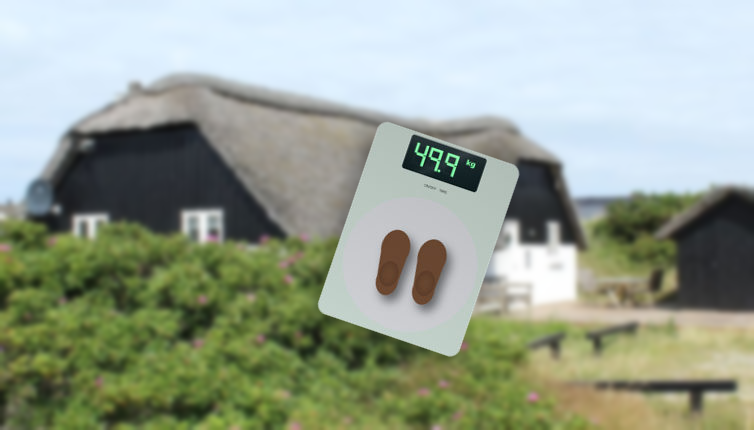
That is 49.9 kg
